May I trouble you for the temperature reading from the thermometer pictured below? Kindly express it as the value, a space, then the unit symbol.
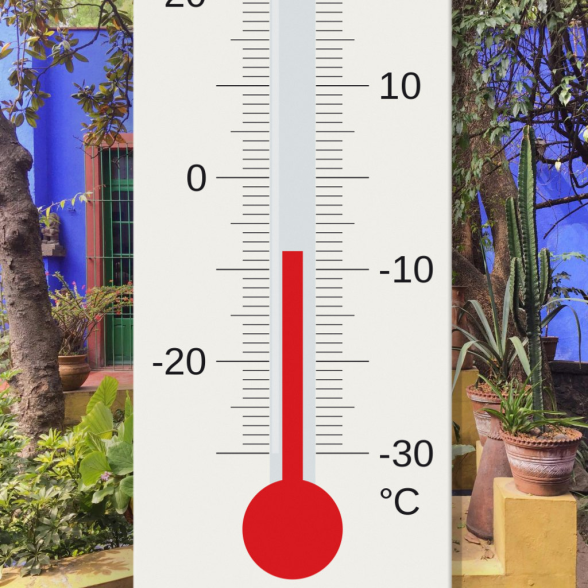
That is -8 °C
